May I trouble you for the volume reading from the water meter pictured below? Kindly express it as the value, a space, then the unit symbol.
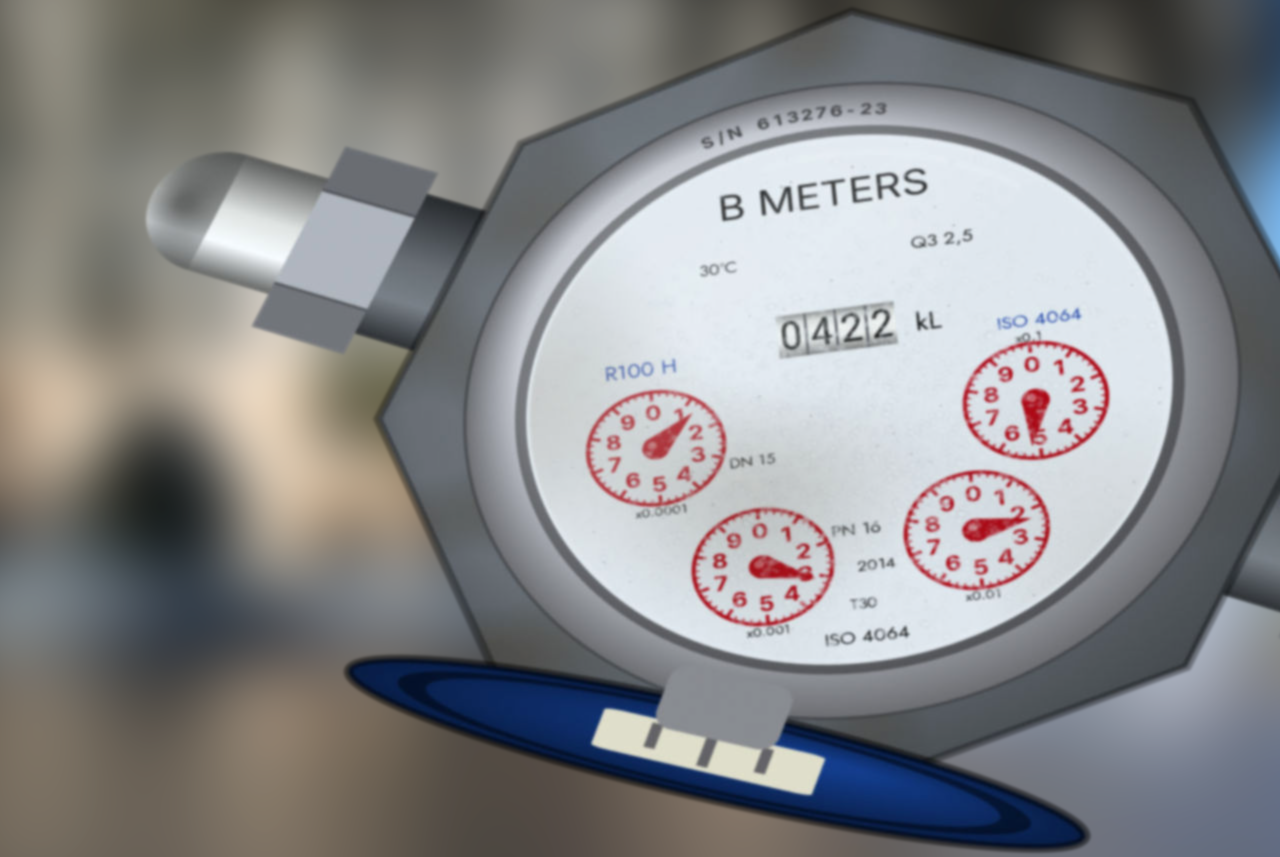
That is 422.5231 kL
